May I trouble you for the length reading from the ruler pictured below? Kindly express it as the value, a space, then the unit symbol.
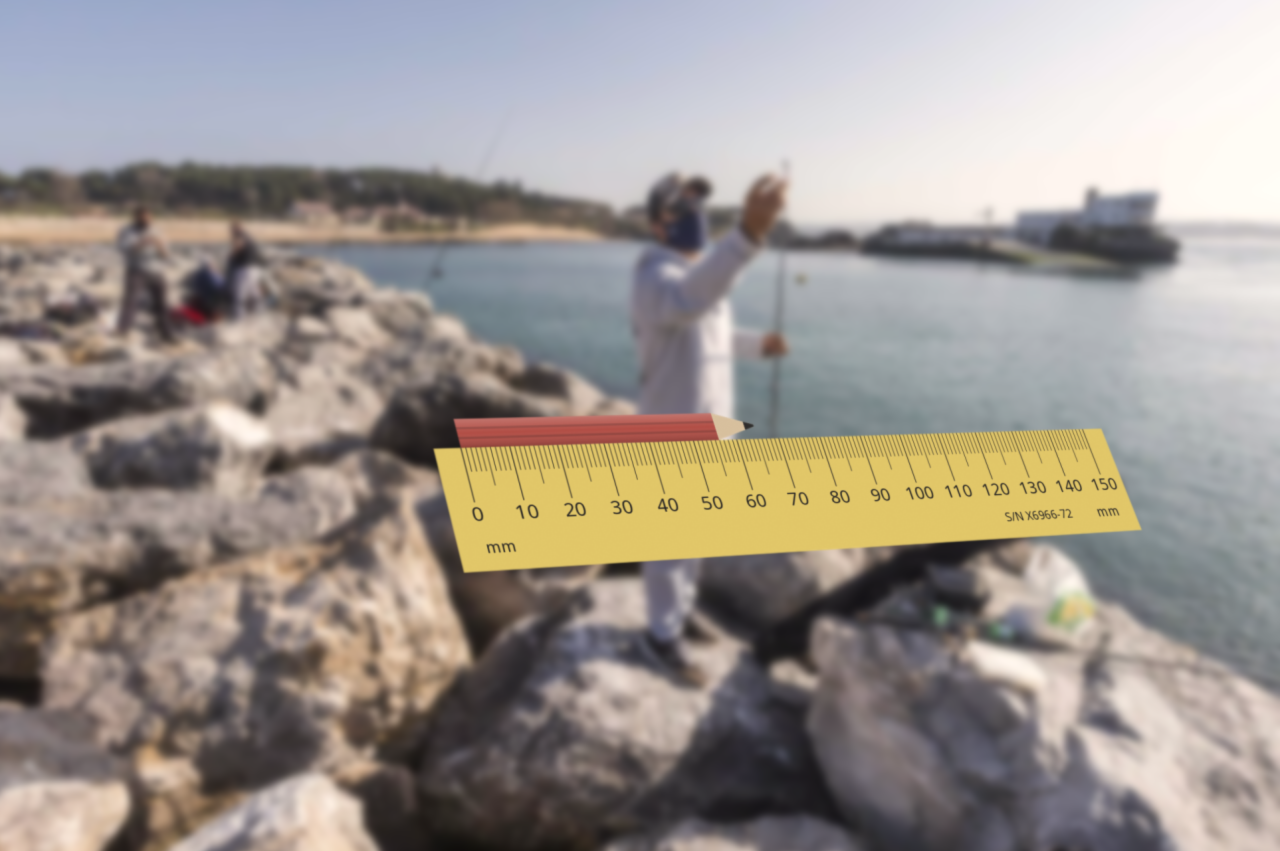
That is 65 mm
